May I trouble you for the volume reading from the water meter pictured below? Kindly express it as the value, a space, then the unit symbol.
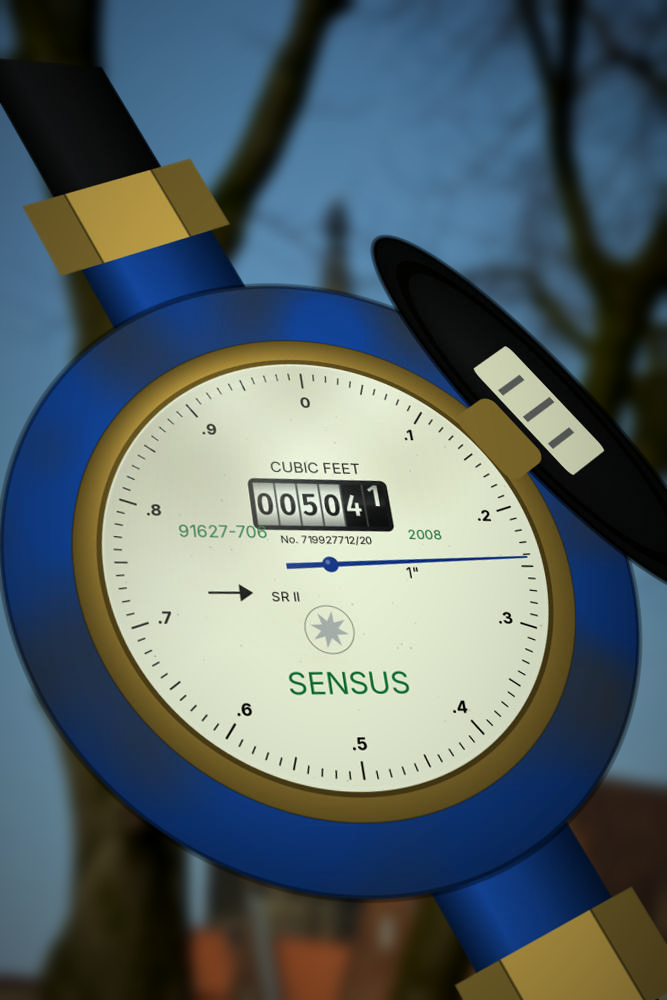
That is 5041.24 ft³
